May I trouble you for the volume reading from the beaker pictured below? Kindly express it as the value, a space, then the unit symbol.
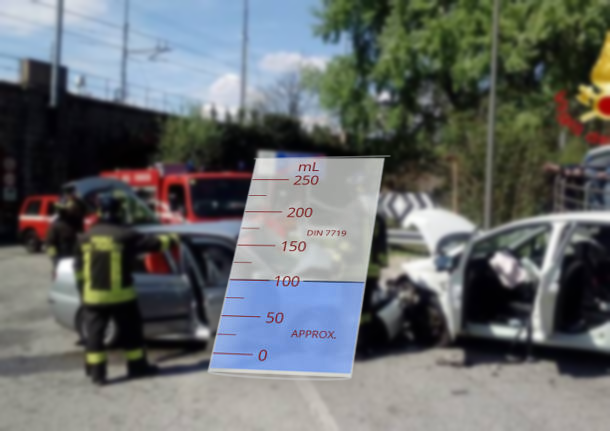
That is 100 mL
